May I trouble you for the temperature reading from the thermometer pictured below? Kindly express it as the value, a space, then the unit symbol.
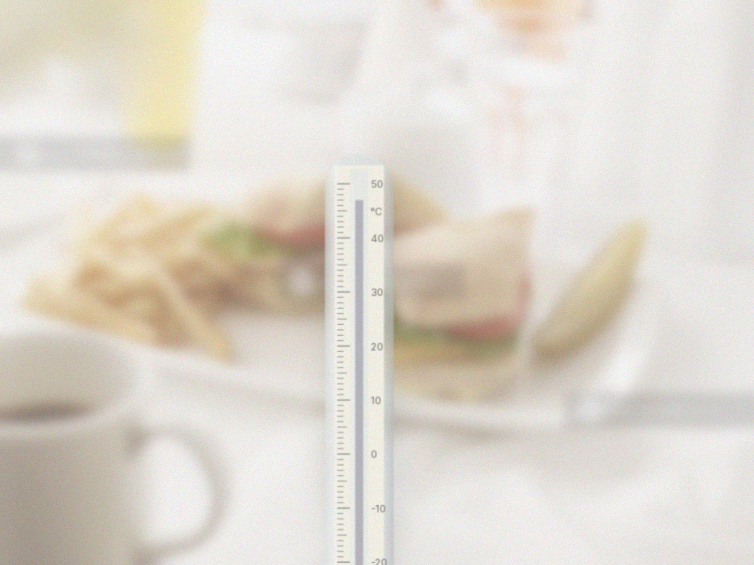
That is 47 °C
